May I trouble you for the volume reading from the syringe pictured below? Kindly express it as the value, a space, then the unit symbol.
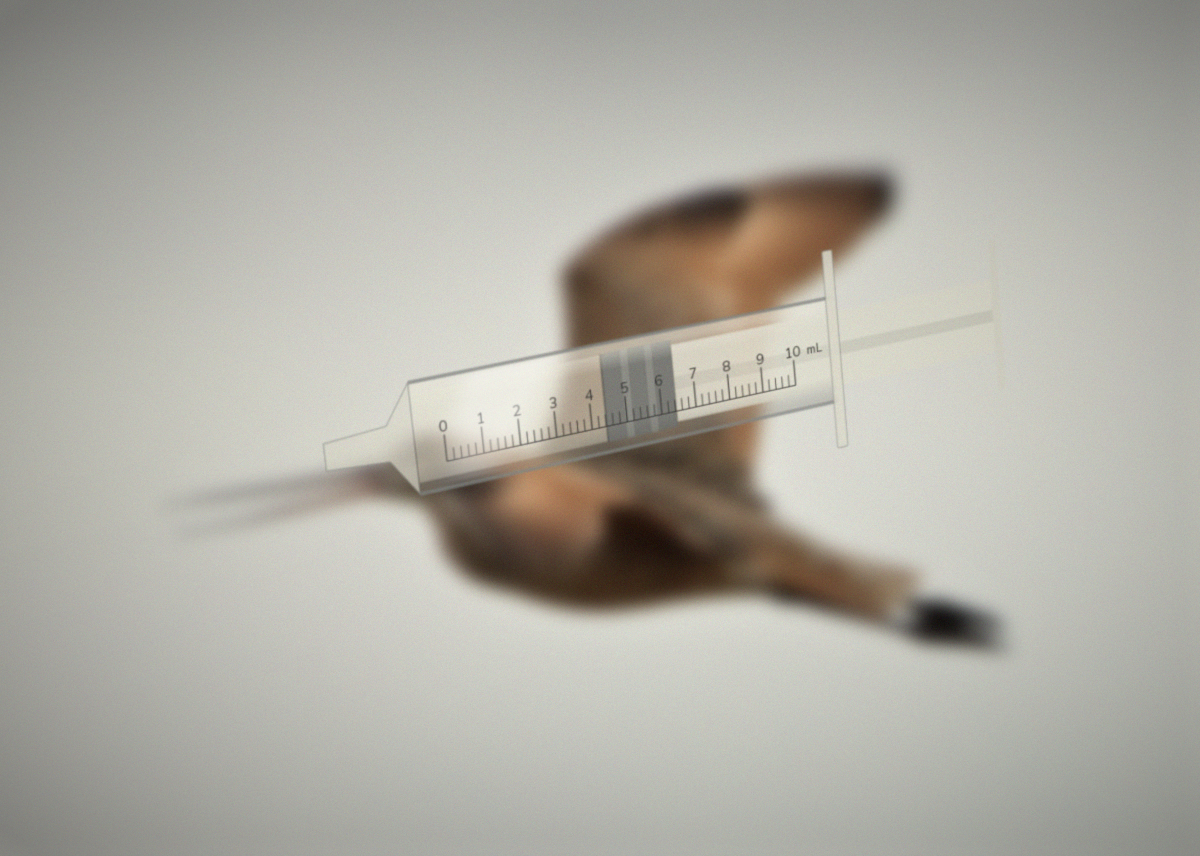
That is 4.4 mL
